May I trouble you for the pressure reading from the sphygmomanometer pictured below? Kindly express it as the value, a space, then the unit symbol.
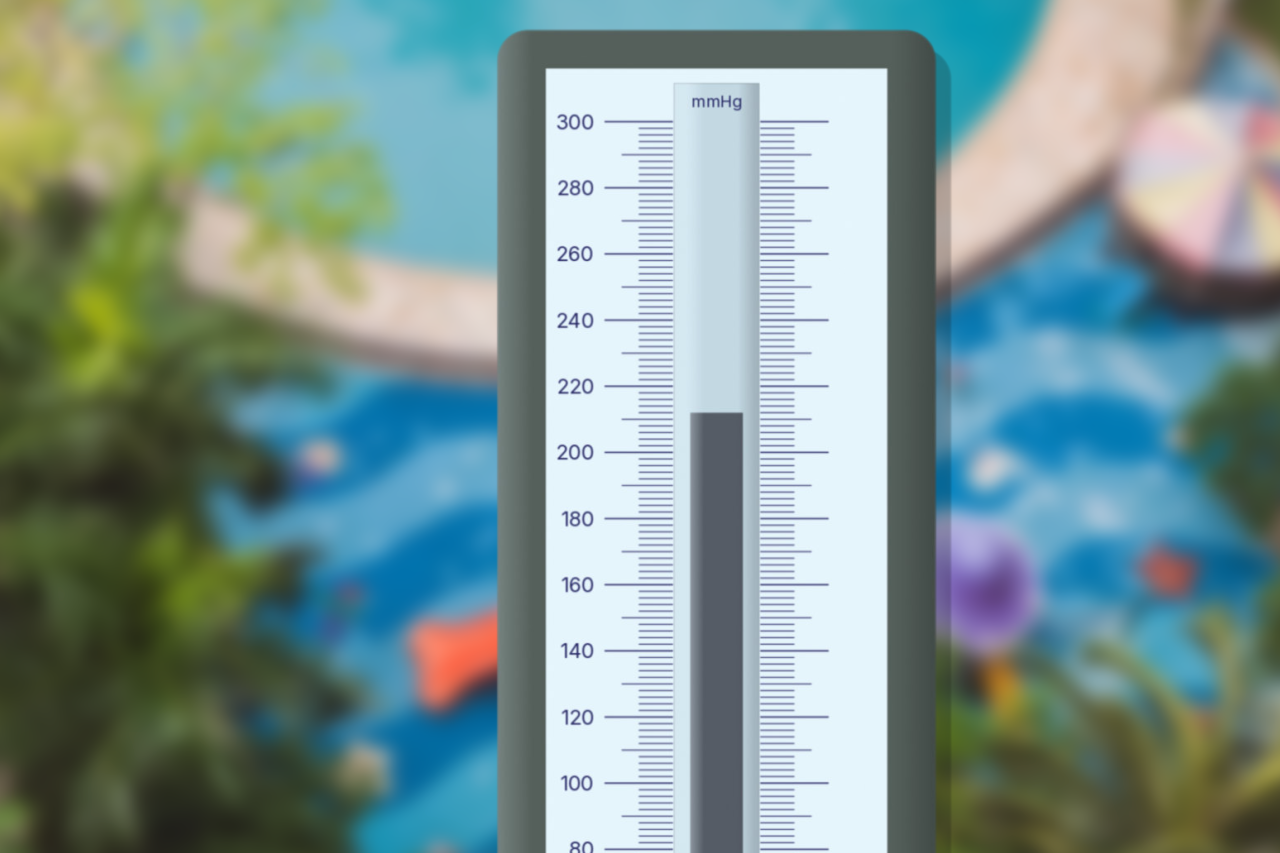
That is 212 mmHg
